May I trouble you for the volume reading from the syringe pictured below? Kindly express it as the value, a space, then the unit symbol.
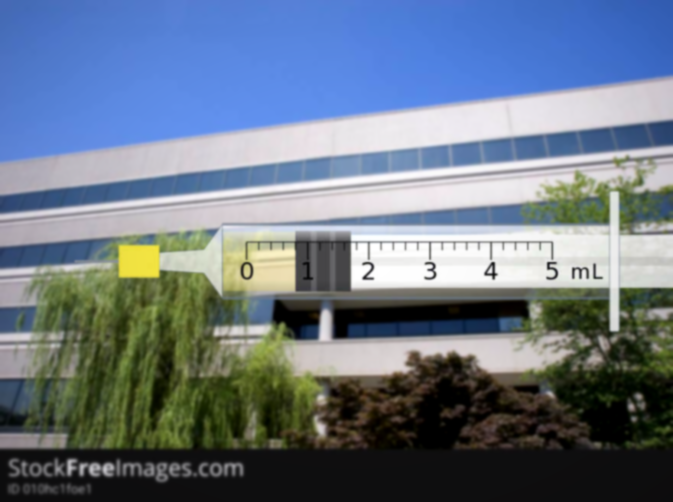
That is 0.8 mL
